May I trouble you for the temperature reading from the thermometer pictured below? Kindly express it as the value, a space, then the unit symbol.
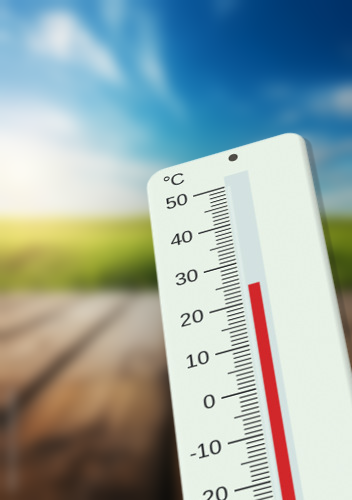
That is 24 °C
